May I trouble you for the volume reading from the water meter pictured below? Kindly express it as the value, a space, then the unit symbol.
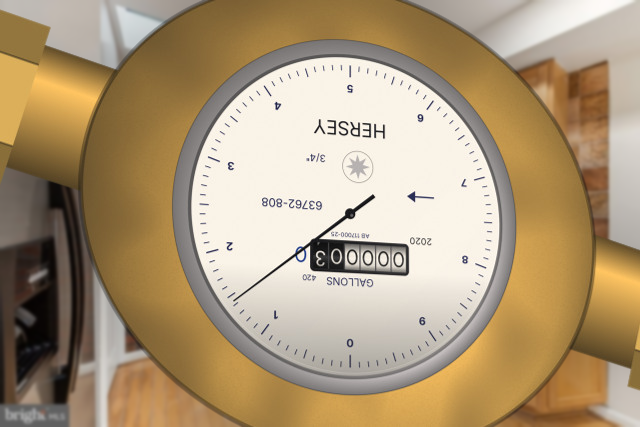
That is 31.4 gal
